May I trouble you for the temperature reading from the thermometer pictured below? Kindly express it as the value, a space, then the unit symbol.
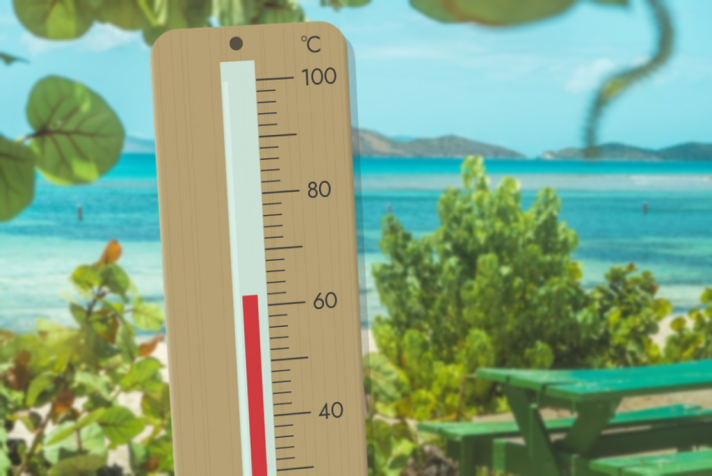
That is 62 °C
